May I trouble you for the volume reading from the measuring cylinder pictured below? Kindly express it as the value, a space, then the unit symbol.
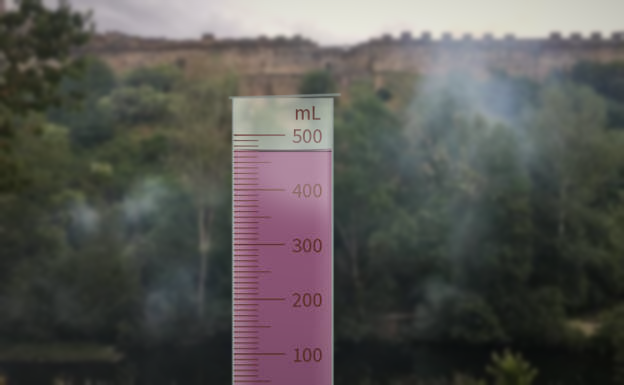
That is 470 mL
